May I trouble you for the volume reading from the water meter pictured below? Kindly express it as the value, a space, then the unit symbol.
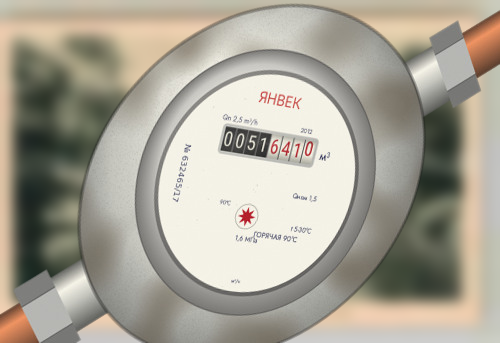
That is 51.6410 m³
